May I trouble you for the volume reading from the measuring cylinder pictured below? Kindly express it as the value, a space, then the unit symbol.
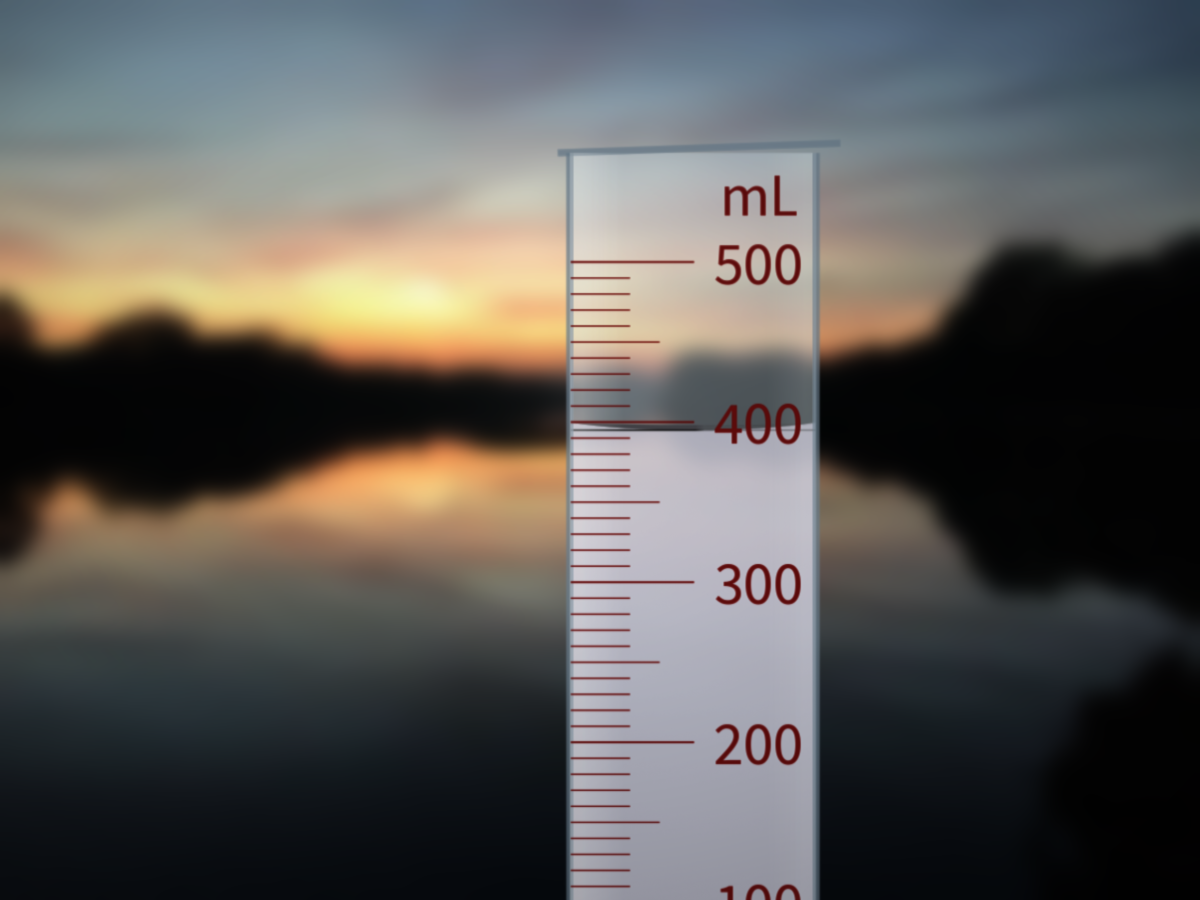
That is 395 mL
